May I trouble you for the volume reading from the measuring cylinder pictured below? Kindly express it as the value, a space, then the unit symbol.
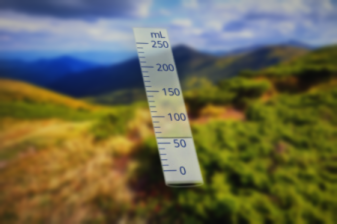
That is 60 mL
